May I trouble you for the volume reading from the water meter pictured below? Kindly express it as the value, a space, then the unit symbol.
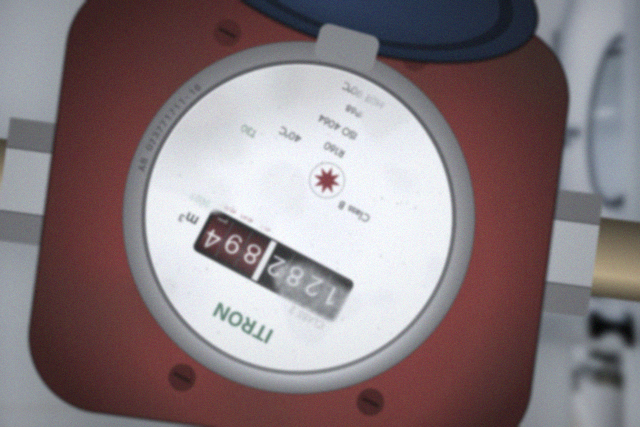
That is 1282.894 m³
